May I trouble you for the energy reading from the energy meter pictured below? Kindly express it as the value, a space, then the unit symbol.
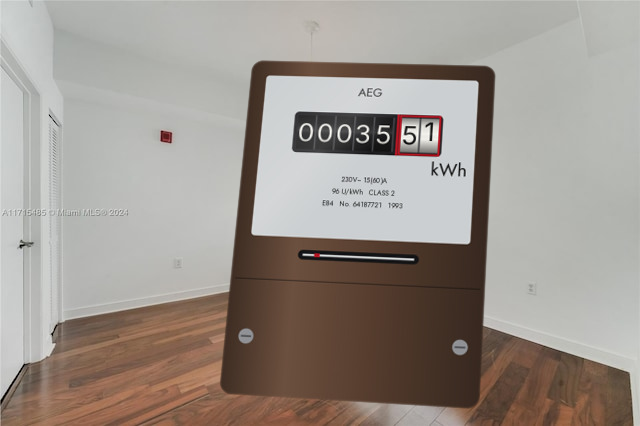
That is 35.51 kWh
